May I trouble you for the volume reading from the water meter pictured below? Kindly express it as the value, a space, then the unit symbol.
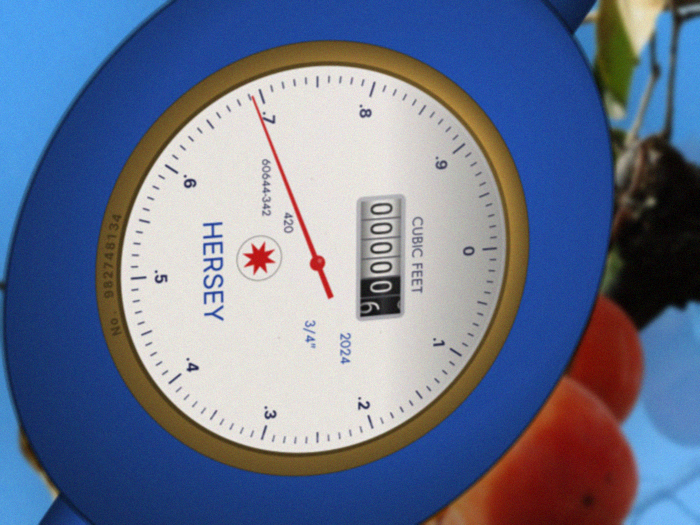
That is 5.69 ft³
